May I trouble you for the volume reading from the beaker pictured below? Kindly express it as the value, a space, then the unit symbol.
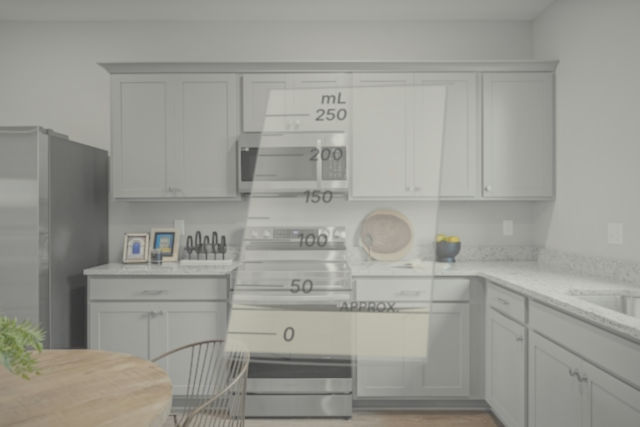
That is 25 mL
